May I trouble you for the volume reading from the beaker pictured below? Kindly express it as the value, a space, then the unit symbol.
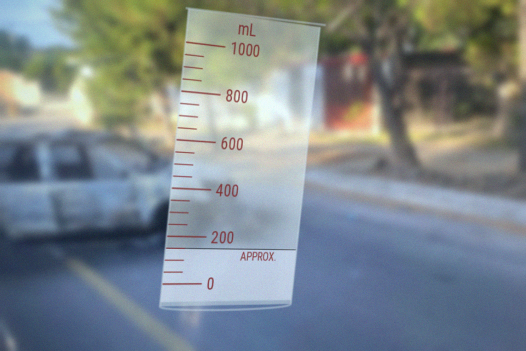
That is 150 mL
